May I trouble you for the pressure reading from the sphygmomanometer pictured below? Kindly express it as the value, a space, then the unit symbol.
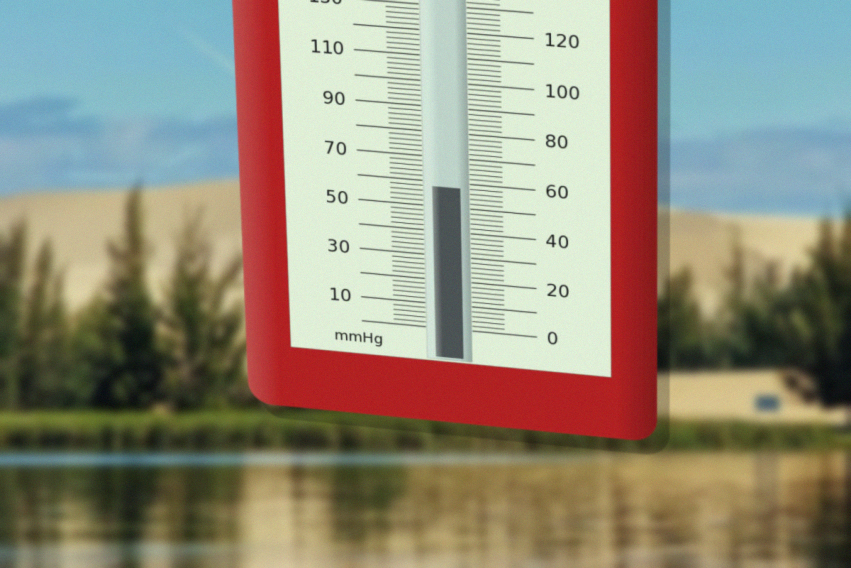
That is 58 mmHg
